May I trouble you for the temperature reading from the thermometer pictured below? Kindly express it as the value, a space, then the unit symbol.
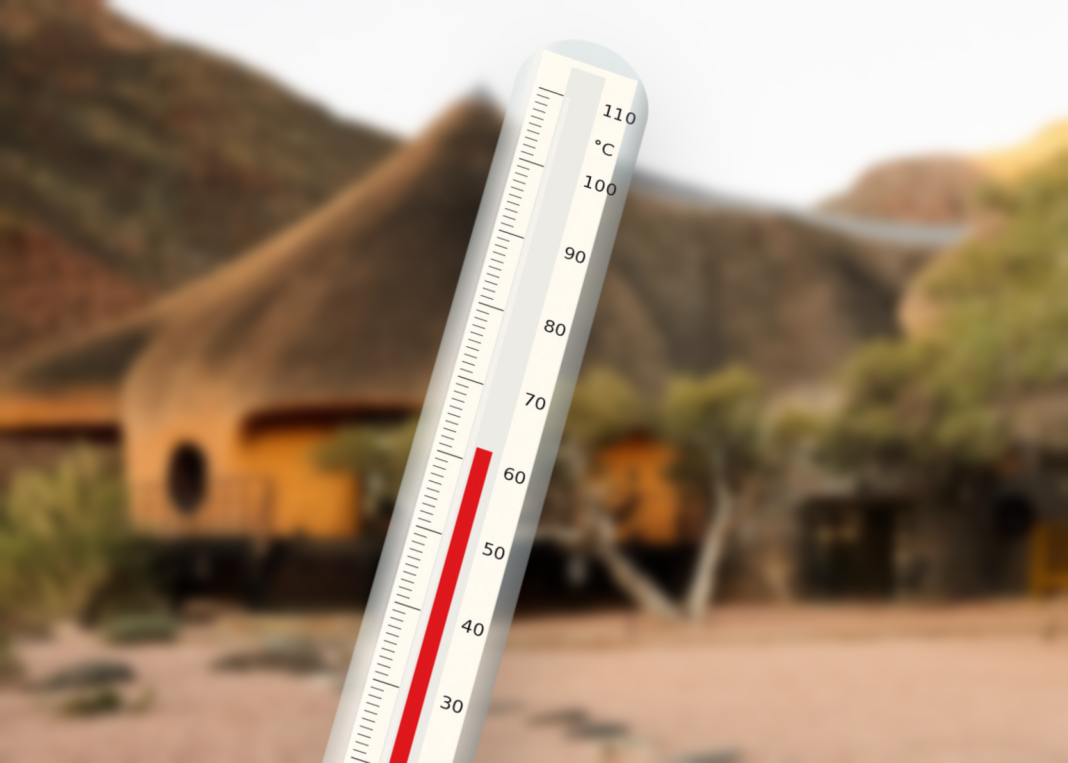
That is 62 °C
